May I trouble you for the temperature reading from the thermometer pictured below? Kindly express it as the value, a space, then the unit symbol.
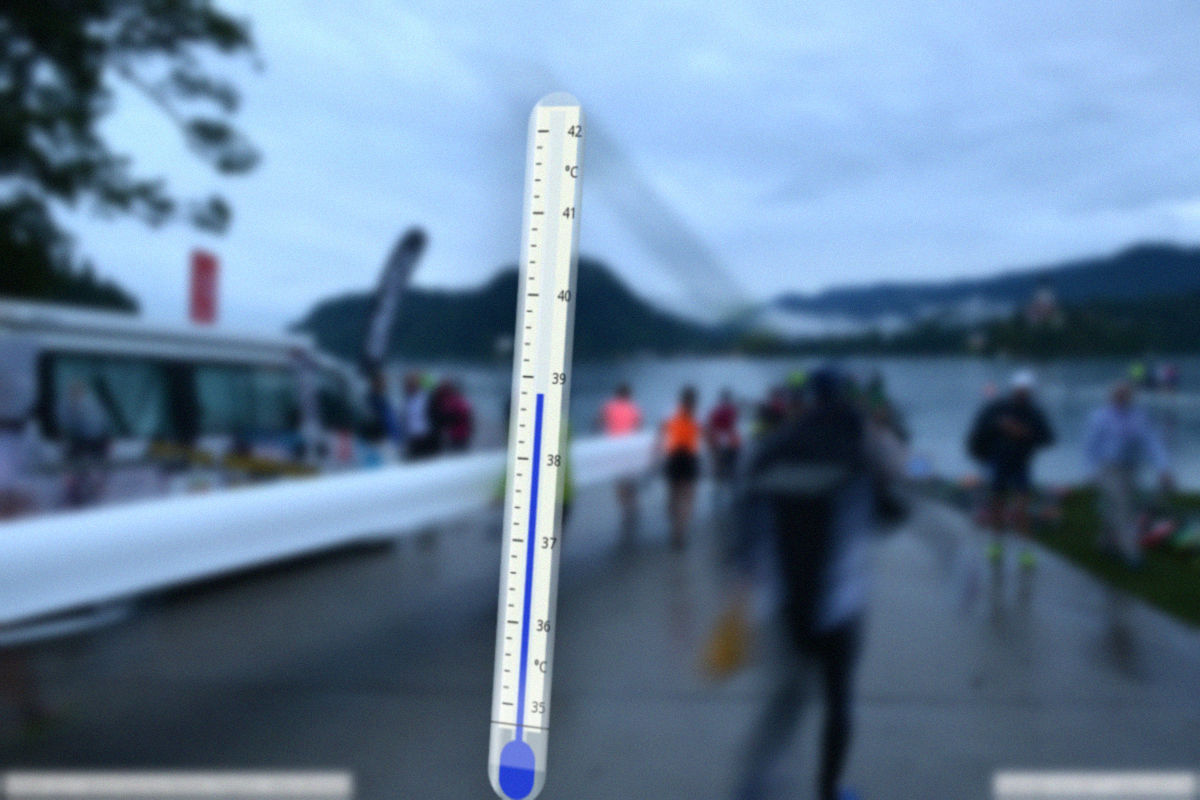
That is 38.8 °C
